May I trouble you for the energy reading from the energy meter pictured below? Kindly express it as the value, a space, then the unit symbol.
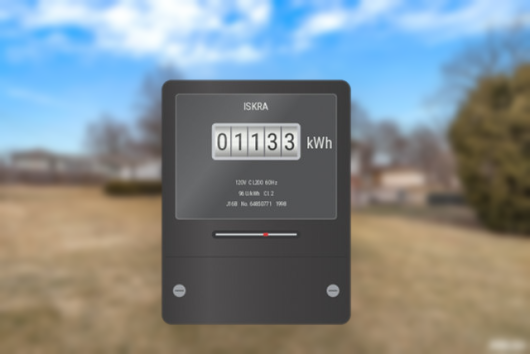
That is 1133 kWh
